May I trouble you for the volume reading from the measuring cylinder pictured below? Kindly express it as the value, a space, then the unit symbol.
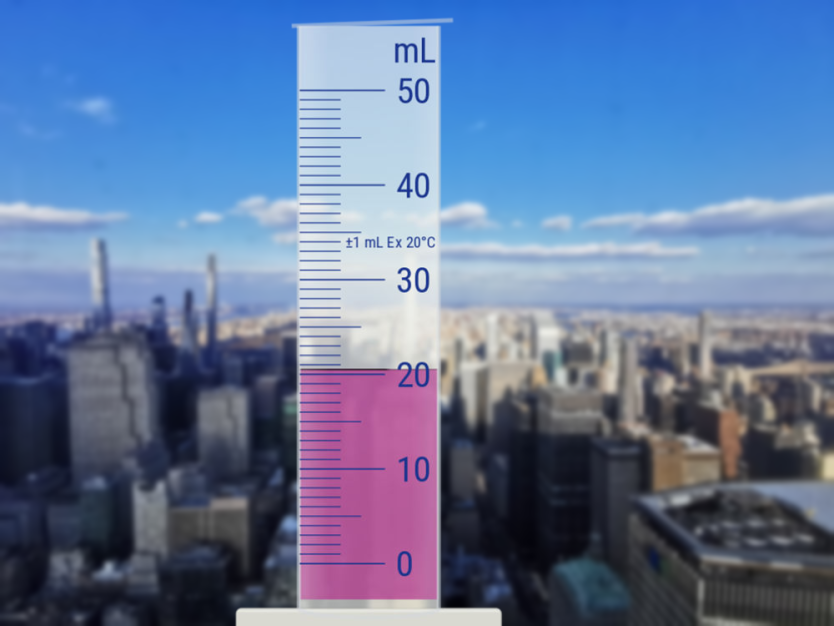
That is 20.5 mL
